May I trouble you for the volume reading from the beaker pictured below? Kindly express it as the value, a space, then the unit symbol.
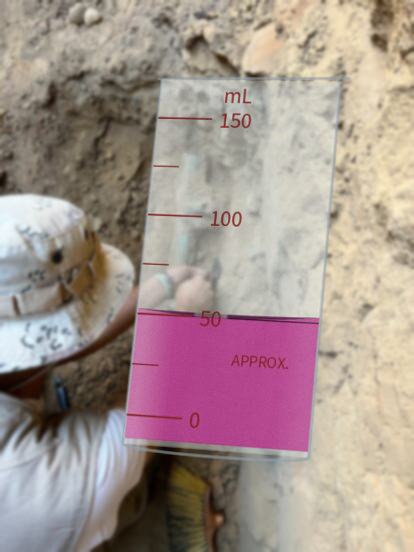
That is 50 mL
